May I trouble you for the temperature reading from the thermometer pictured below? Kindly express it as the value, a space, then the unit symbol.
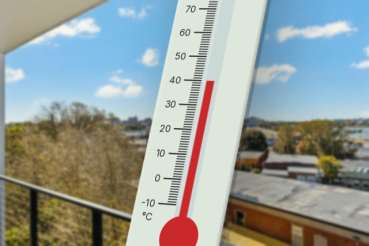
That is 40 °C
